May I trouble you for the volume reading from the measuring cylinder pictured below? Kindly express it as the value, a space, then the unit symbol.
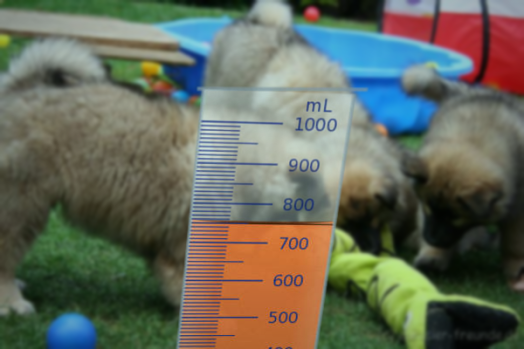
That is 750 mL
